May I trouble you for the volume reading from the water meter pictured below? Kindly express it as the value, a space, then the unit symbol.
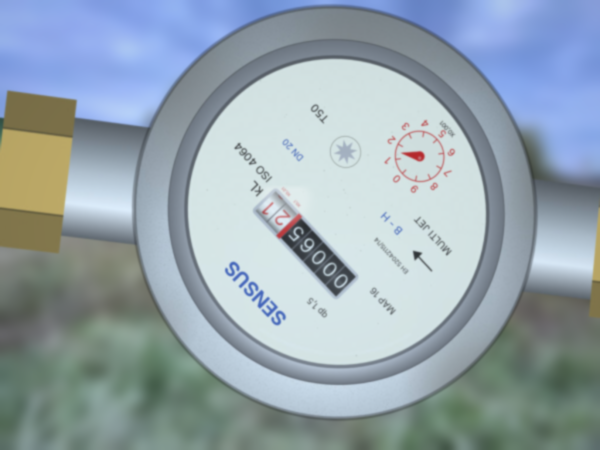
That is 65.211 kL
